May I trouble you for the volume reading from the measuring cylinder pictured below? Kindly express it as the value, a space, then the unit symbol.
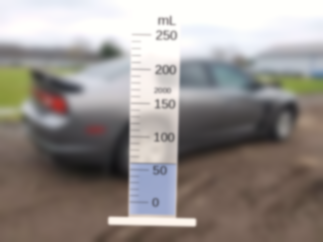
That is 60 mL
